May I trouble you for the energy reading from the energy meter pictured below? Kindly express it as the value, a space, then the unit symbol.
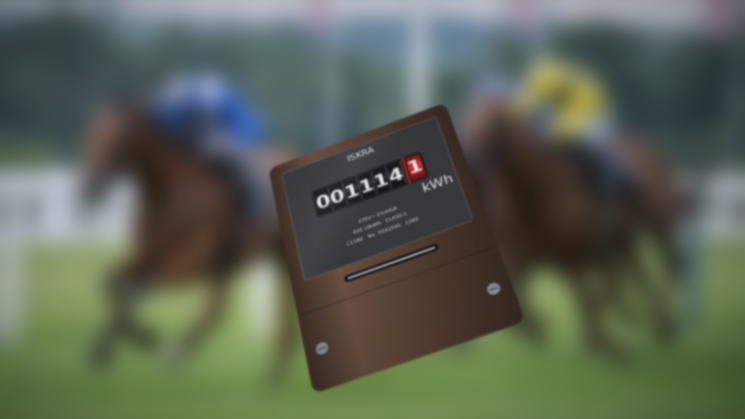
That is 1114.1 kWh
